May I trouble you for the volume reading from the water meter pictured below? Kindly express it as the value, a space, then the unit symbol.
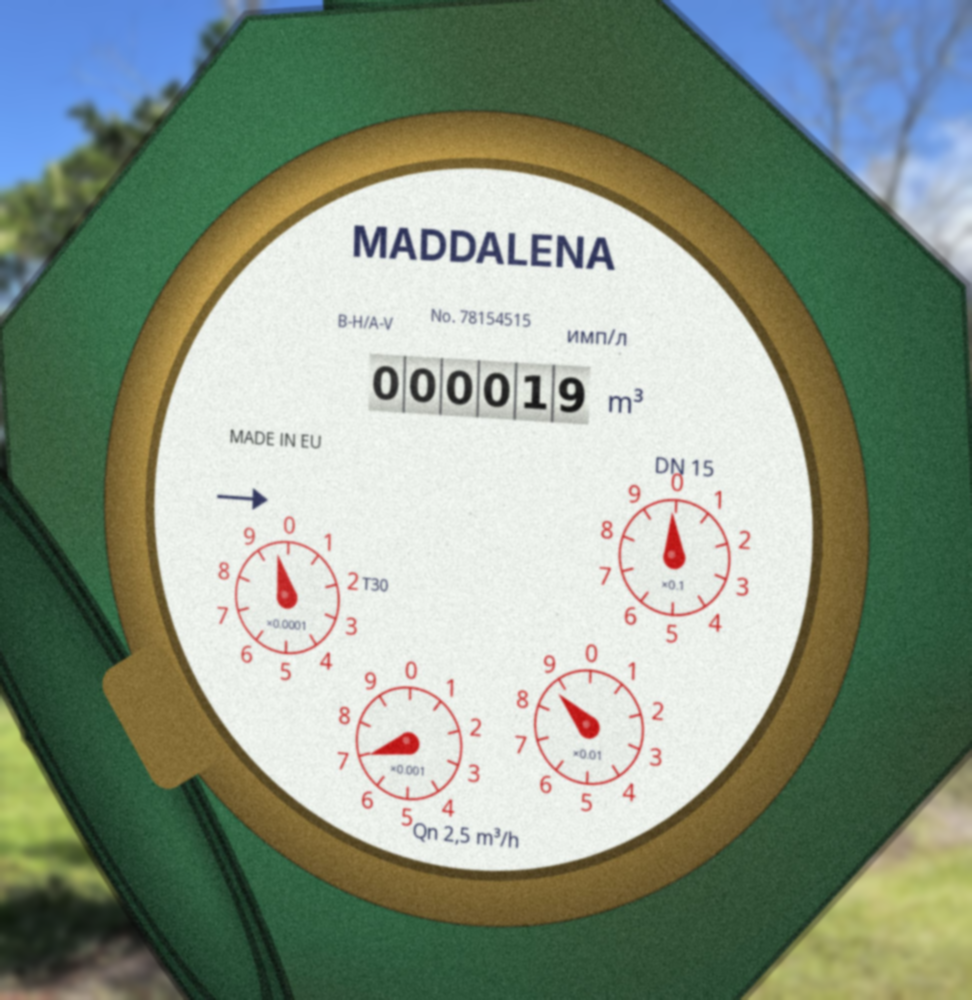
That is 18.9869 m³
